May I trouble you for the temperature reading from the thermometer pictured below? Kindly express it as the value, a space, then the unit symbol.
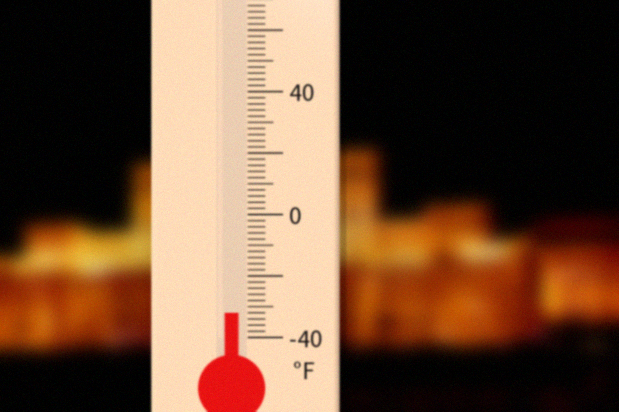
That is -32 °F
